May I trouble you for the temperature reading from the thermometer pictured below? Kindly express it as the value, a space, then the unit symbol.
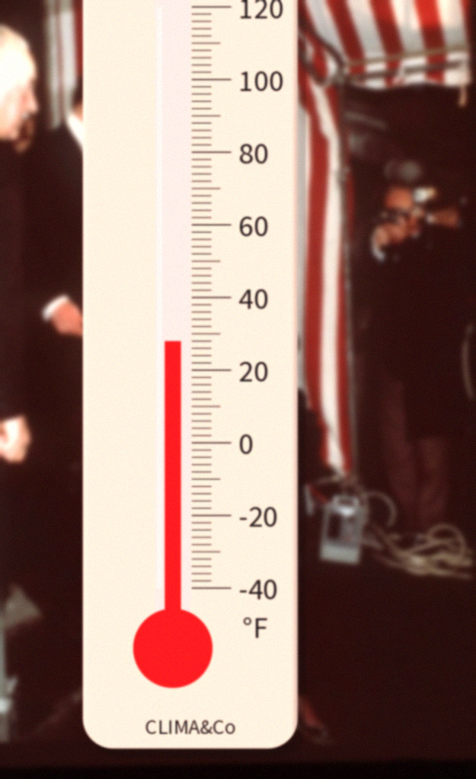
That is 28 °F
